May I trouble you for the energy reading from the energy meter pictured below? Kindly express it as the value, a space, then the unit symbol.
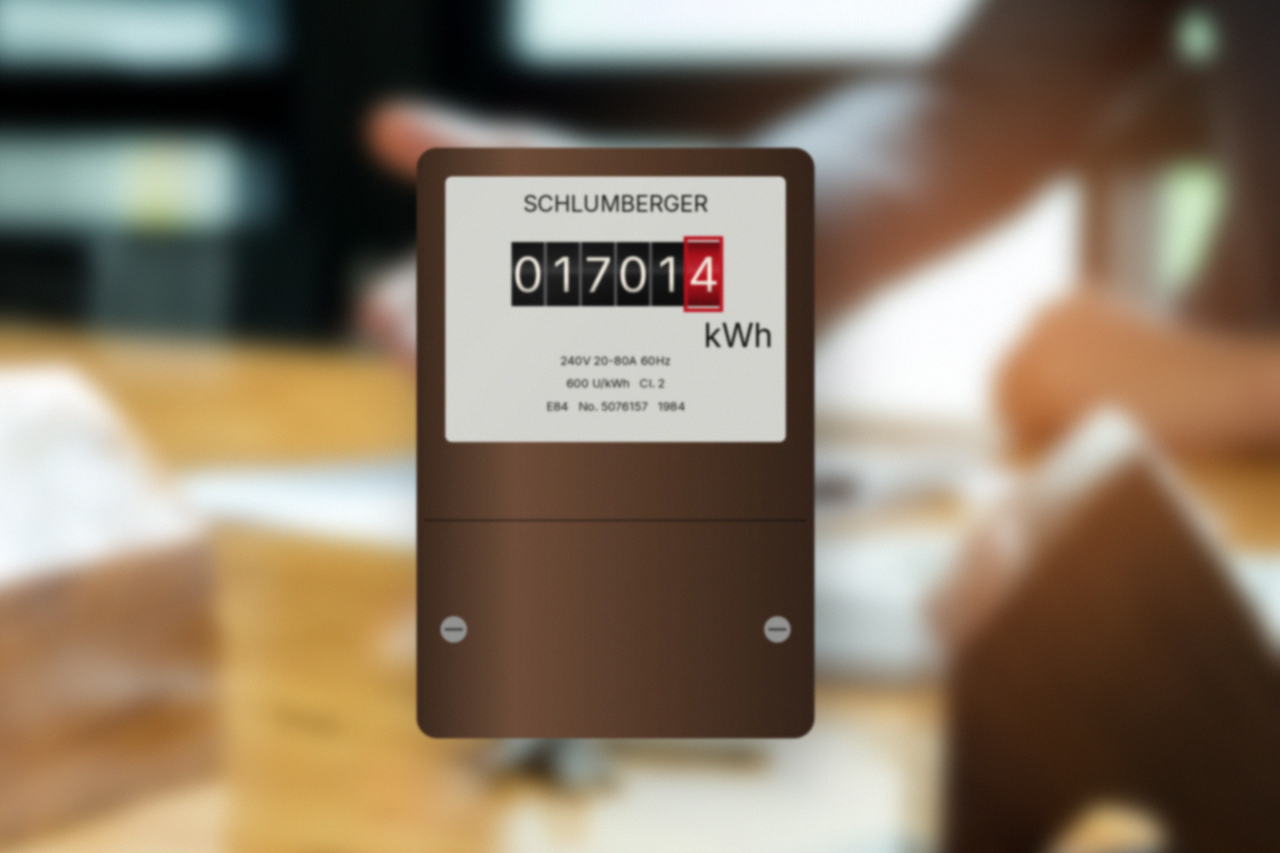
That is 1701.4 kWh
